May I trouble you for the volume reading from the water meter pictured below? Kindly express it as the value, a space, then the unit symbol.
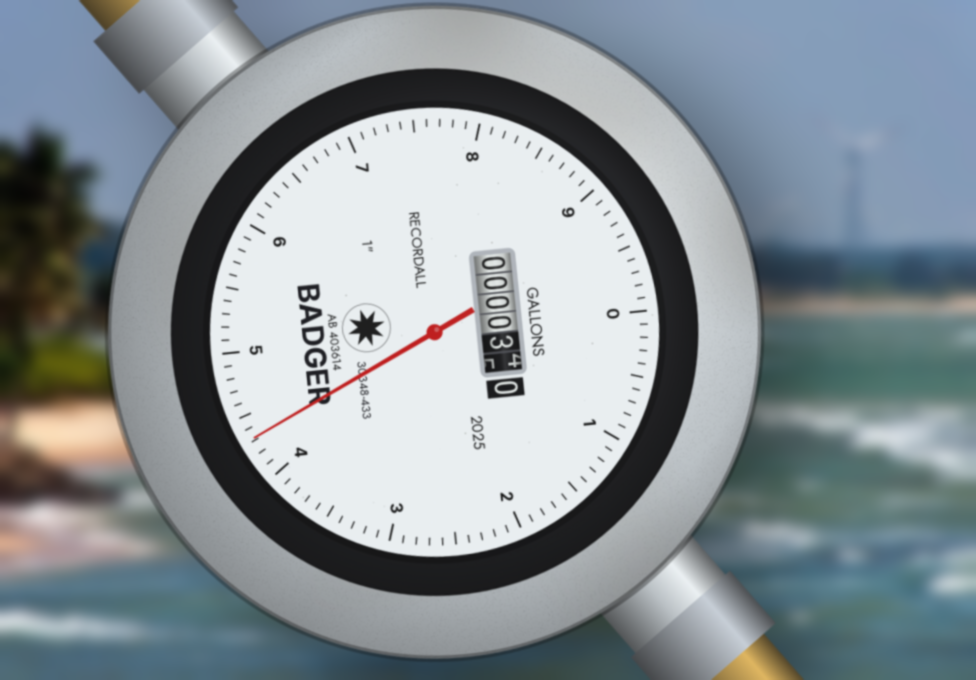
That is 344.3 gal
